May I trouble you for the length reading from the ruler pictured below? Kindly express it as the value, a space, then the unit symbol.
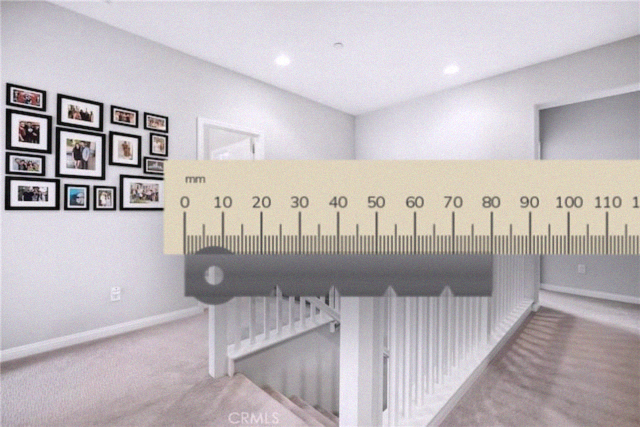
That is 80 mm
